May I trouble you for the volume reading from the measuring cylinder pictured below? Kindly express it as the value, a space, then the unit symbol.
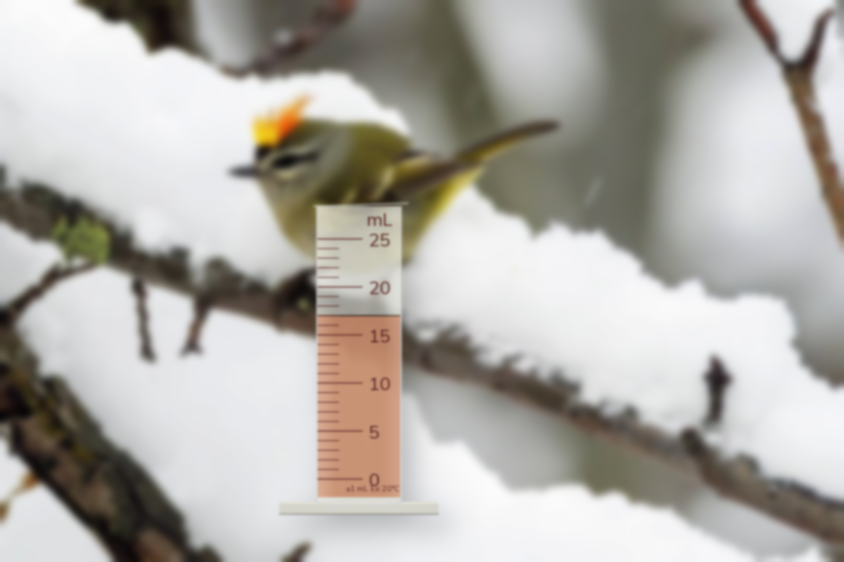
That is 17 mL
